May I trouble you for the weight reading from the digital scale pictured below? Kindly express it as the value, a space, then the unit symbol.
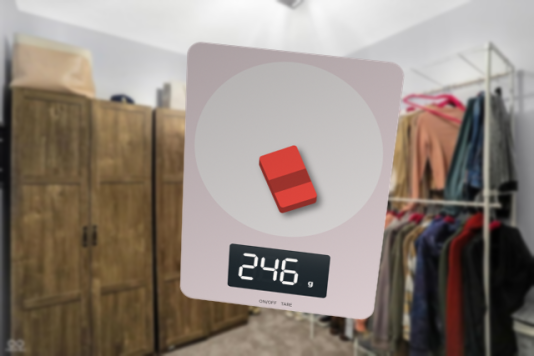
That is 246 g
